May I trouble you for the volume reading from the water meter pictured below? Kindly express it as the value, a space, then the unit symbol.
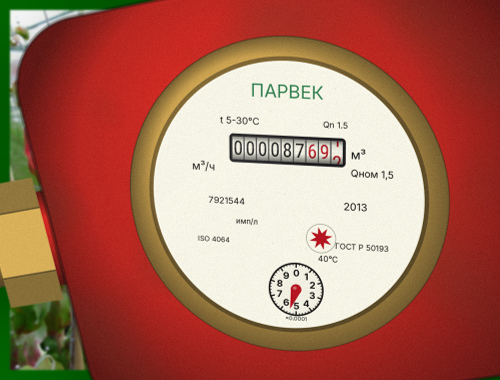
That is 87.6915 m³
